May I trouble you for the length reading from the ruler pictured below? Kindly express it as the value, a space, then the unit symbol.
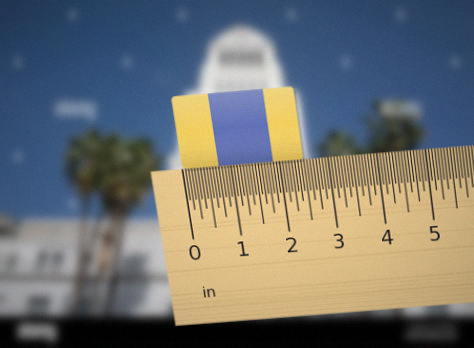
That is 2.5 in
